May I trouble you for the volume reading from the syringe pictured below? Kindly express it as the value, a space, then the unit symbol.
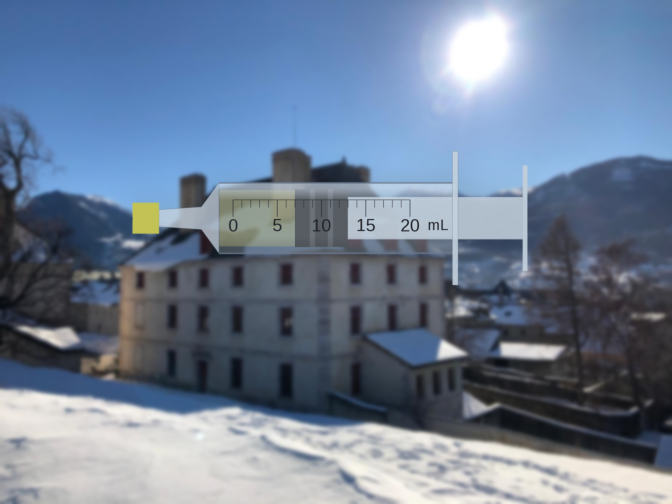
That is 7 mL
